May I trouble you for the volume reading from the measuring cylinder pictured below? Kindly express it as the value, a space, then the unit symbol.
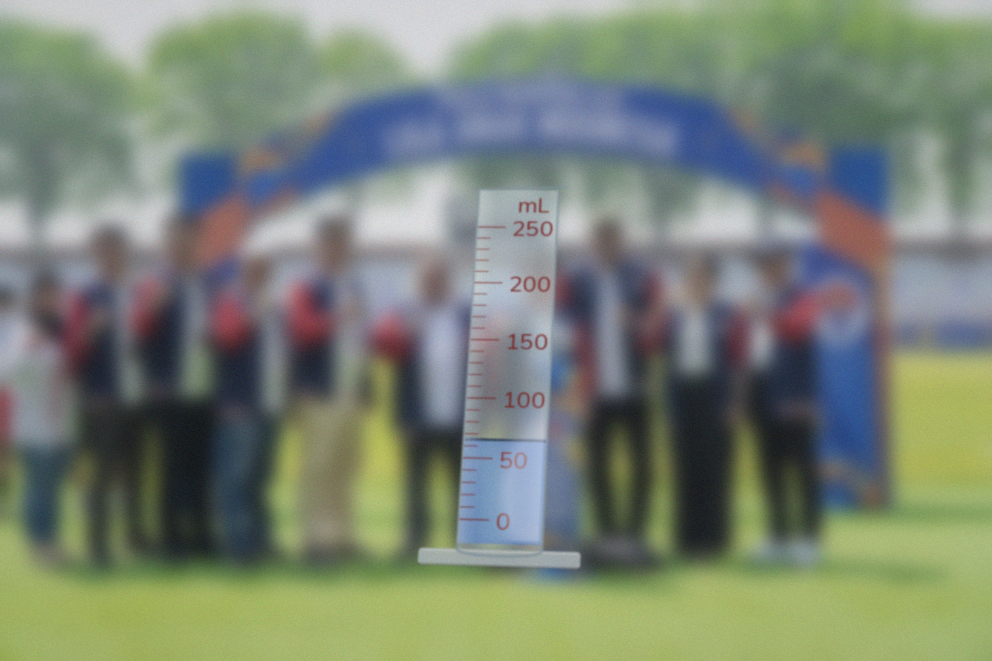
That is 65 mL
